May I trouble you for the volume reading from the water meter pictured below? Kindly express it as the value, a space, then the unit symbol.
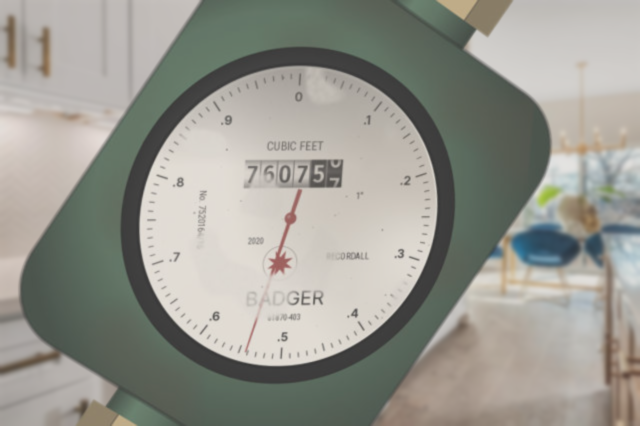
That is 760756.54 ft³
